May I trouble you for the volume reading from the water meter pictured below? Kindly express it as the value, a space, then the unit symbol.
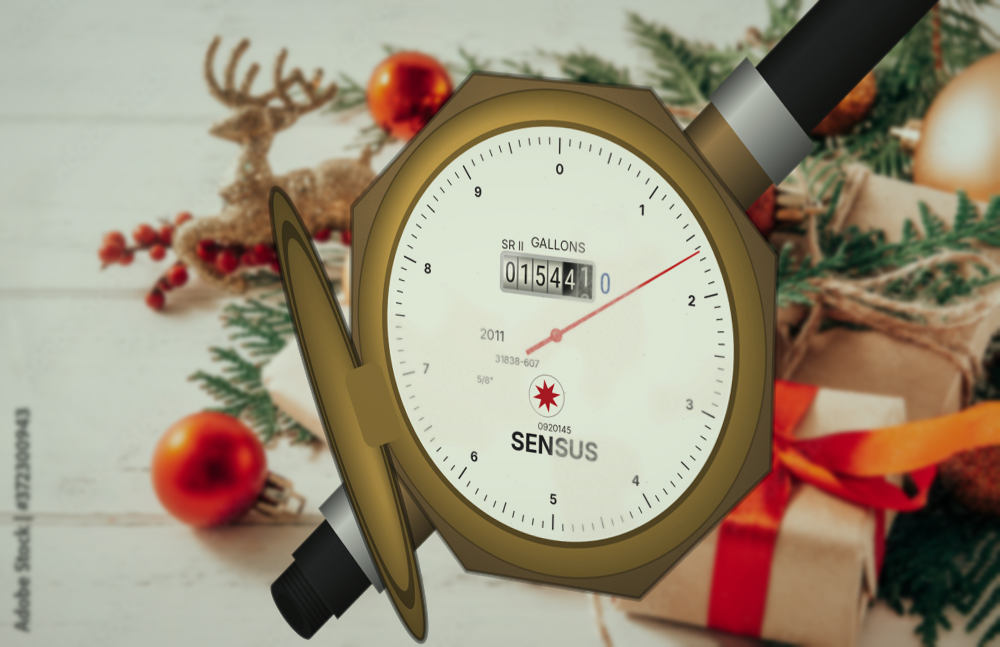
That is 154411.6 gal
